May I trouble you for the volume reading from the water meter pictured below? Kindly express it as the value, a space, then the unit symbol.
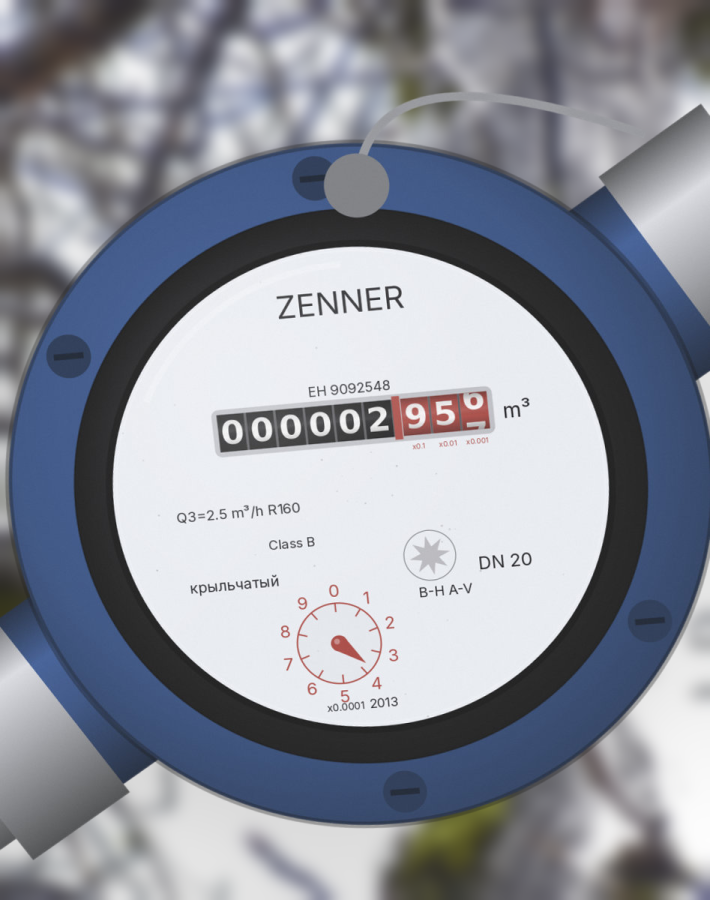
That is 2.9563 m³
